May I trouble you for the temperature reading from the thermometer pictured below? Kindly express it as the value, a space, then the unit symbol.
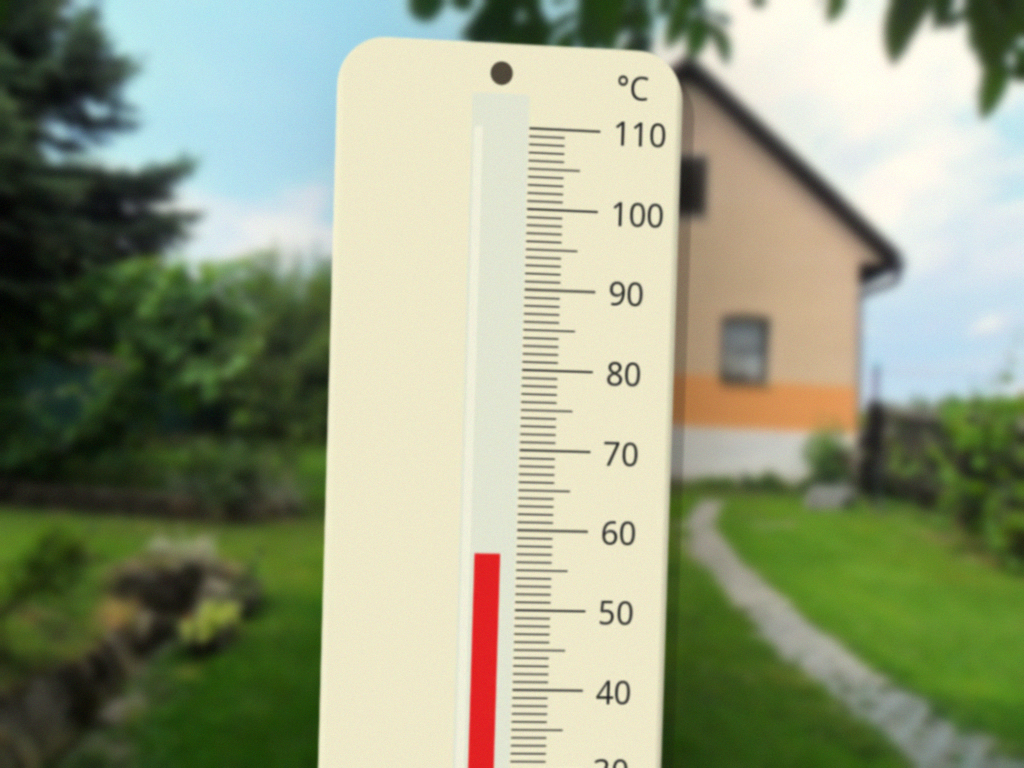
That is 57 °C
